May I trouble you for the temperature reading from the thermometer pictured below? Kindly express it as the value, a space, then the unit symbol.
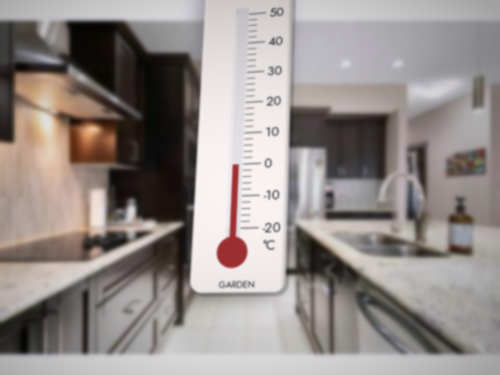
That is 0 °C
